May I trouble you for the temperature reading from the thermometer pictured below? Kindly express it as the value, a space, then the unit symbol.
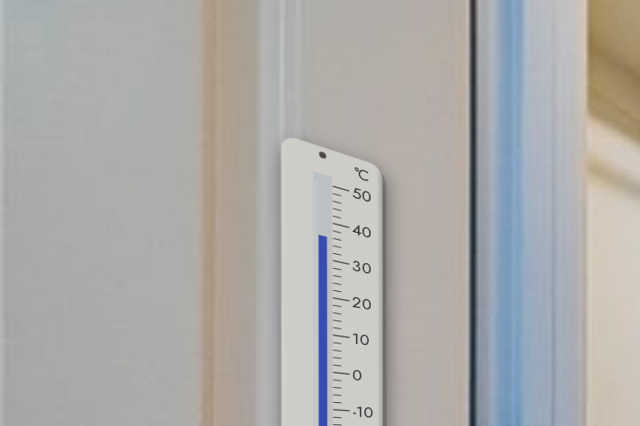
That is 36 °C
